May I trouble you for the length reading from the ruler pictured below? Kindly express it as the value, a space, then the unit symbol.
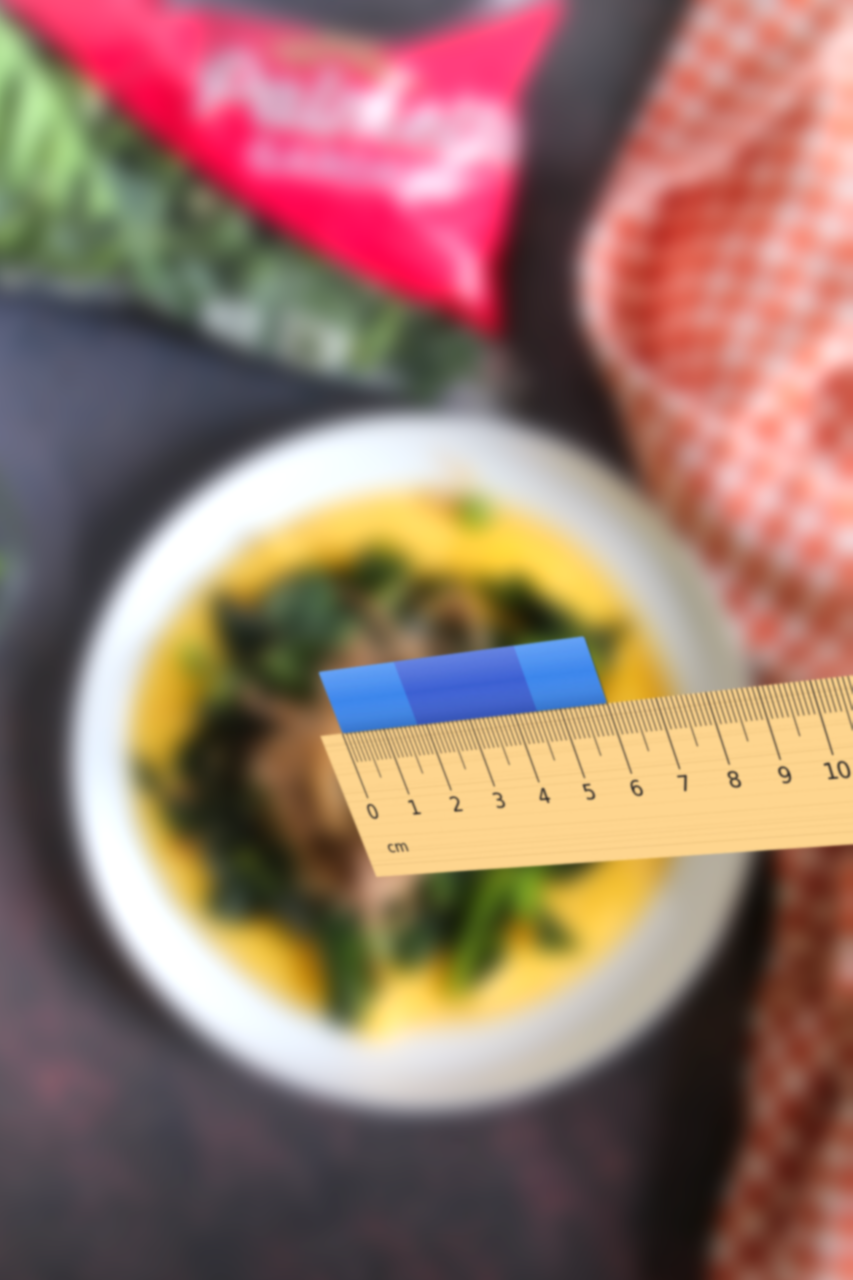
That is 6 cm
